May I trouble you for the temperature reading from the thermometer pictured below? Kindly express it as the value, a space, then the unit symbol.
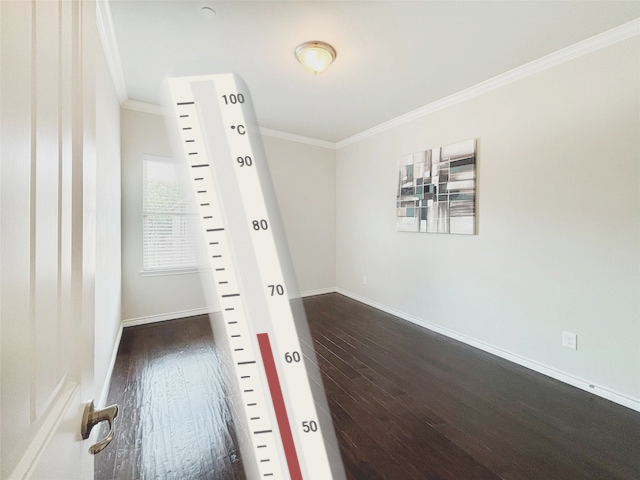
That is 64 °C
